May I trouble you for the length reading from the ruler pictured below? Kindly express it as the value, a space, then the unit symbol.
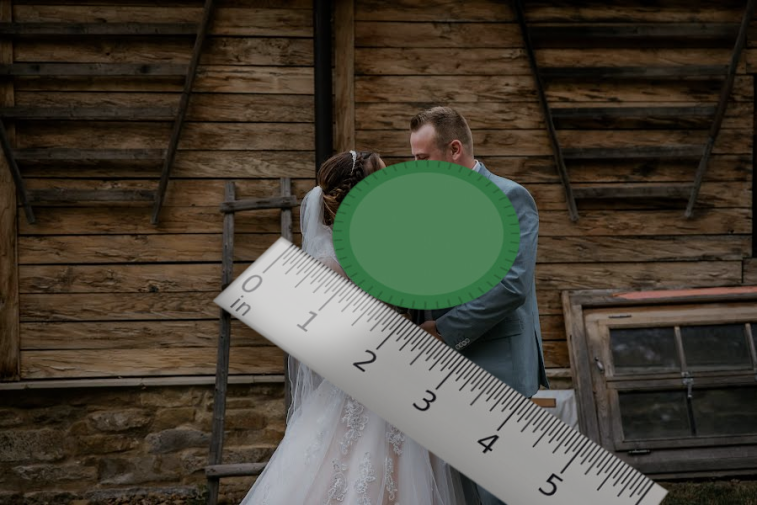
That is 2.625 in
